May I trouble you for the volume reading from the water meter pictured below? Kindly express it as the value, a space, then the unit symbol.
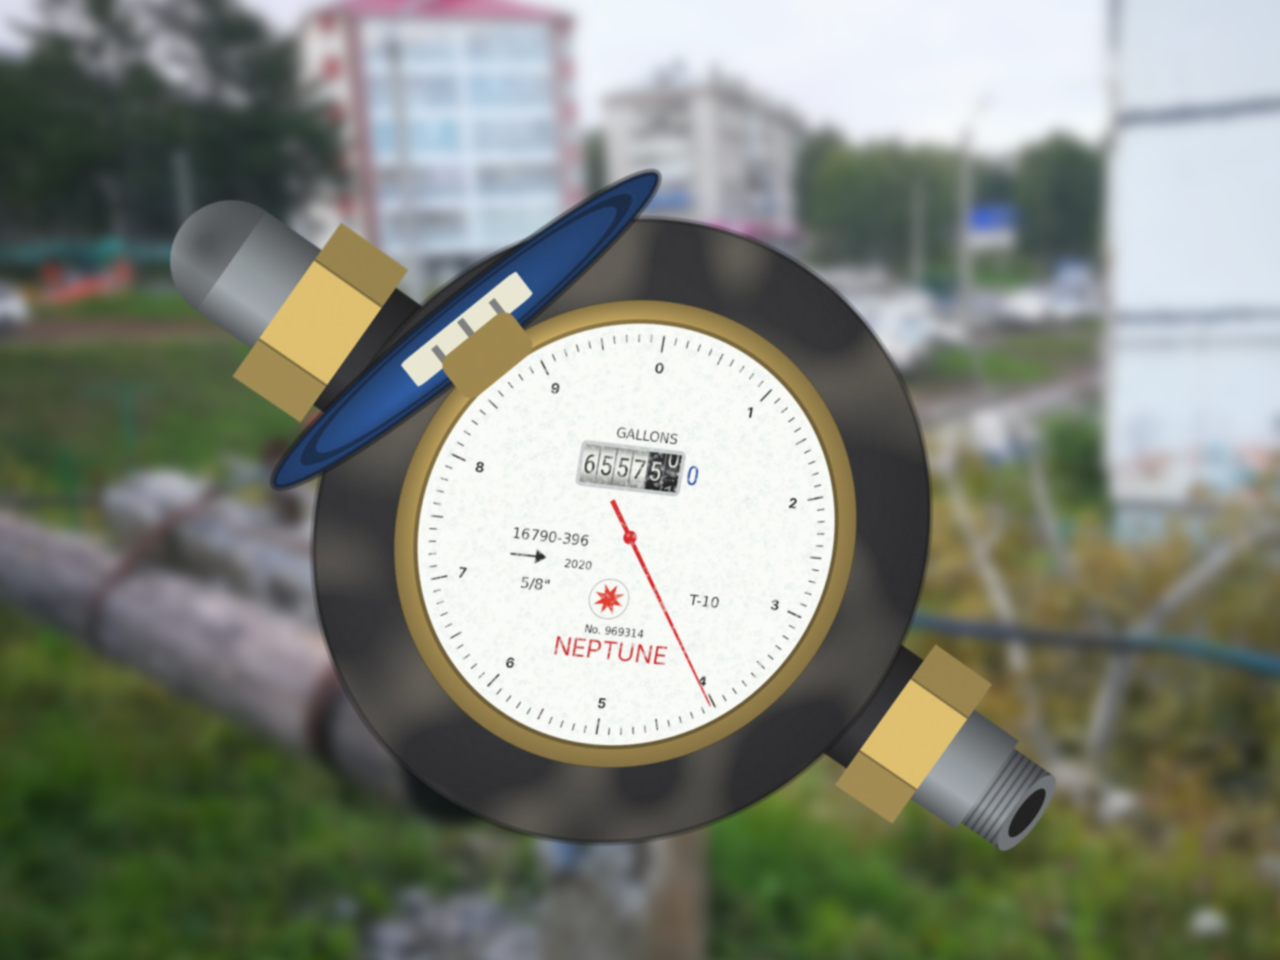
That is 6557504.0 gal
